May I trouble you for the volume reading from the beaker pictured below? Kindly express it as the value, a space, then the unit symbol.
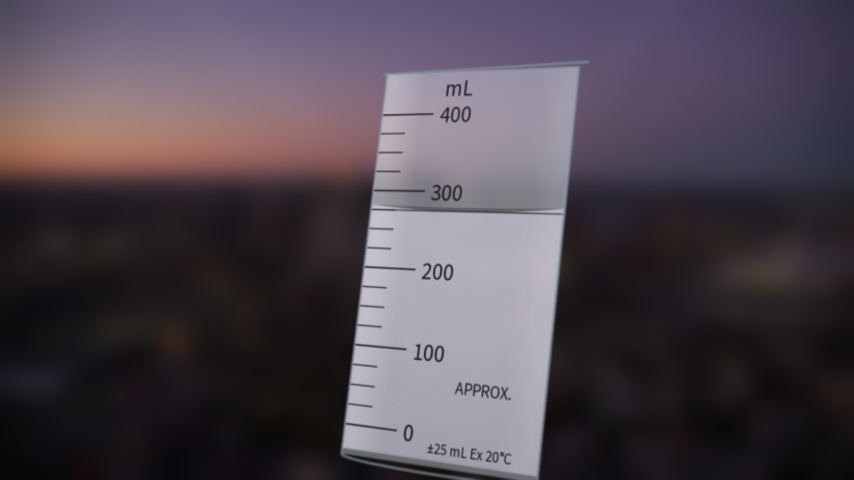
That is 275 mL
